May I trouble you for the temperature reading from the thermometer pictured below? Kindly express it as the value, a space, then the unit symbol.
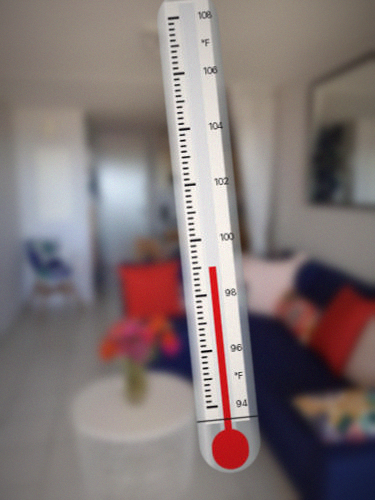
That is 99 °F
